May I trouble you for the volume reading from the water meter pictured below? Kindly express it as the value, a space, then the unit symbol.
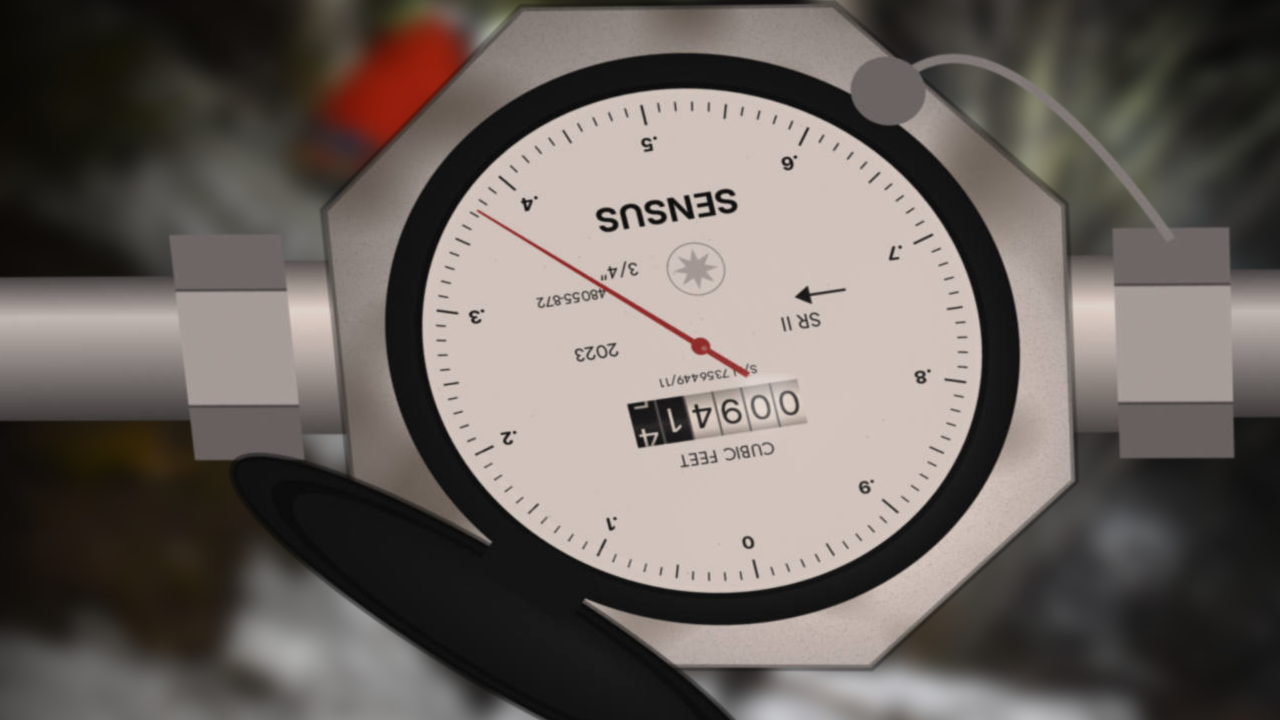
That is 9414.37 ft³
